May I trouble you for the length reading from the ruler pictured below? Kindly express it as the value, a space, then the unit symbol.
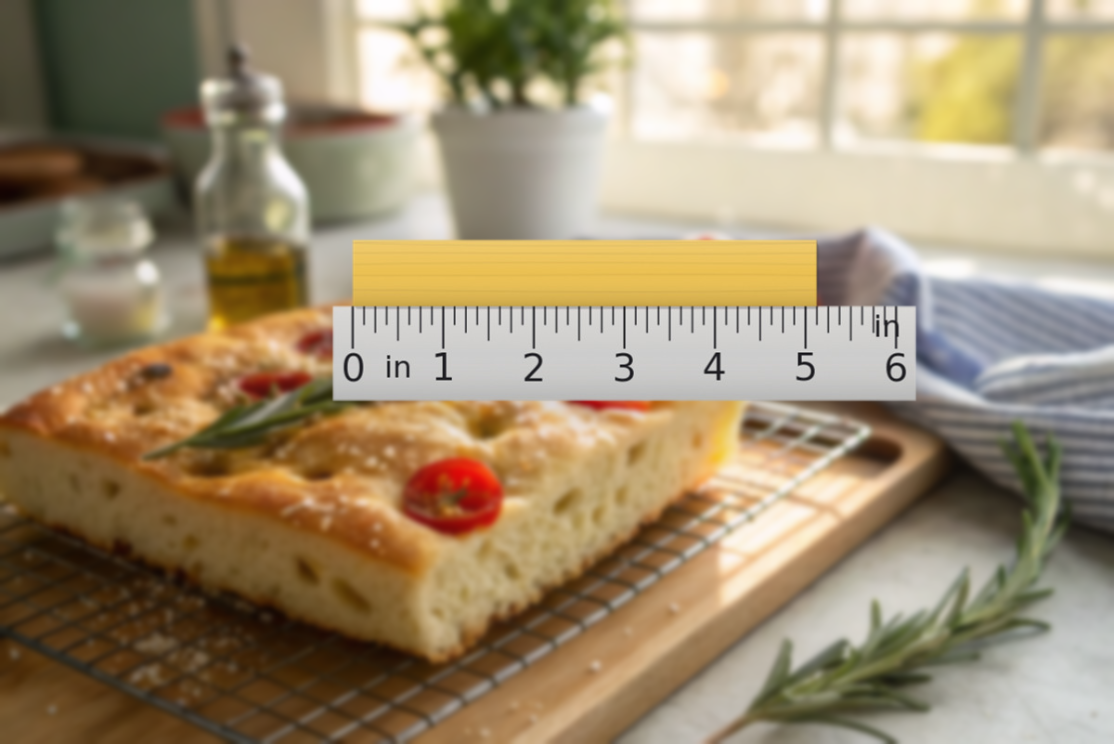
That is 5.125 in
